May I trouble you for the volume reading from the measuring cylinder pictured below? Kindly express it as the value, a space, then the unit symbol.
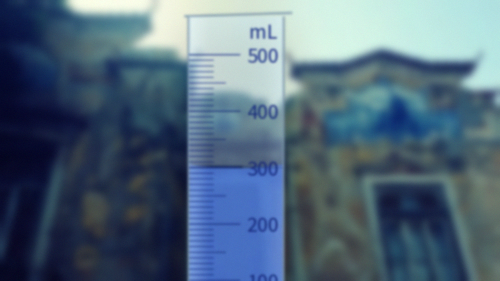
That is 300 mL
